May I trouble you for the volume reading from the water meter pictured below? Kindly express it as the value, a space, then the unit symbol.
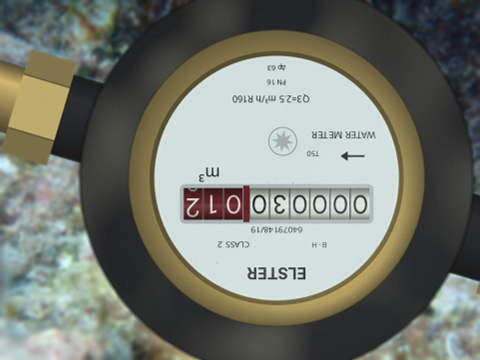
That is 30.012 m³
